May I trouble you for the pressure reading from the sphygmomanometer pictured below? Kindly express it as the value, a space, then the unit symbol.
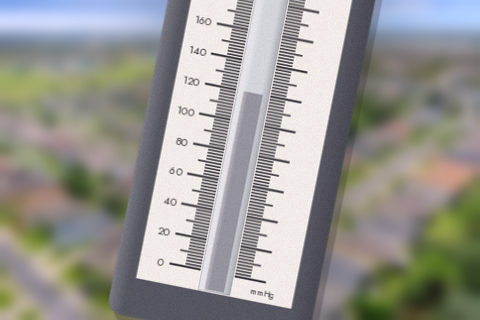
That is 120 mmHg
